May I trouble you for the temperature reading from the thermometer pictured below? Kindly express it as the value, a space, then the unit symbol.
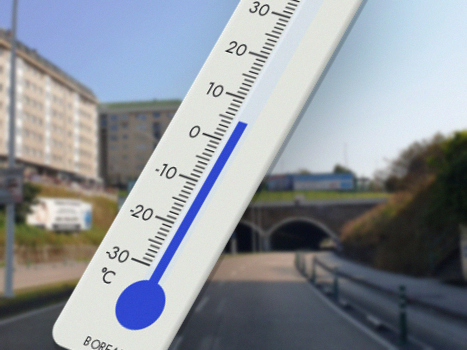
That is 5 °C
